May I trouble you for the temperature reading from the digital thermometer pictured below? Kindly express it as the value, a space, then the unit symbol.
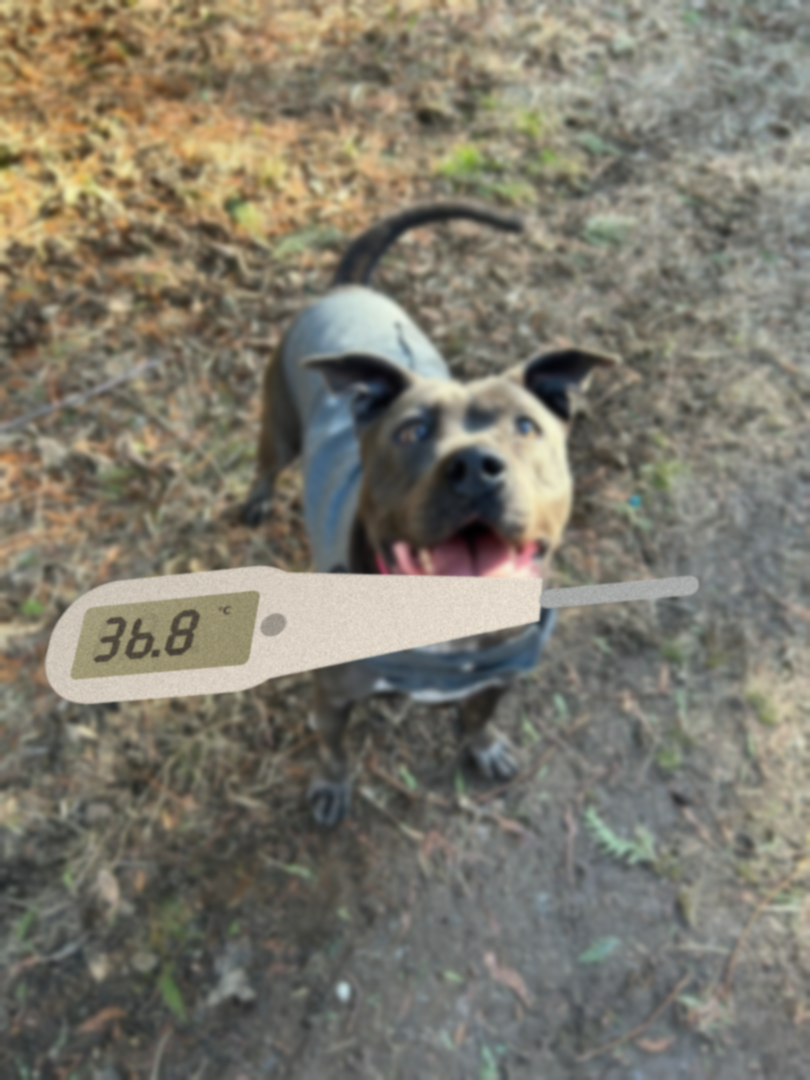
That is 36.8 °C
